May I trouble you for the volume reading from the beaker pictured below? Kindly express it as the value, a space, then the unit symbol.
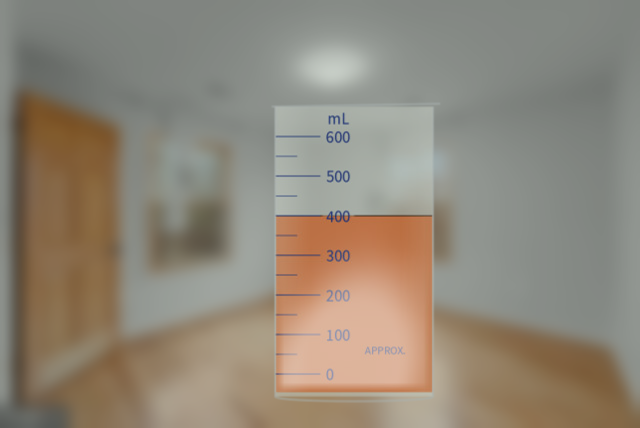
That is 400 mL
